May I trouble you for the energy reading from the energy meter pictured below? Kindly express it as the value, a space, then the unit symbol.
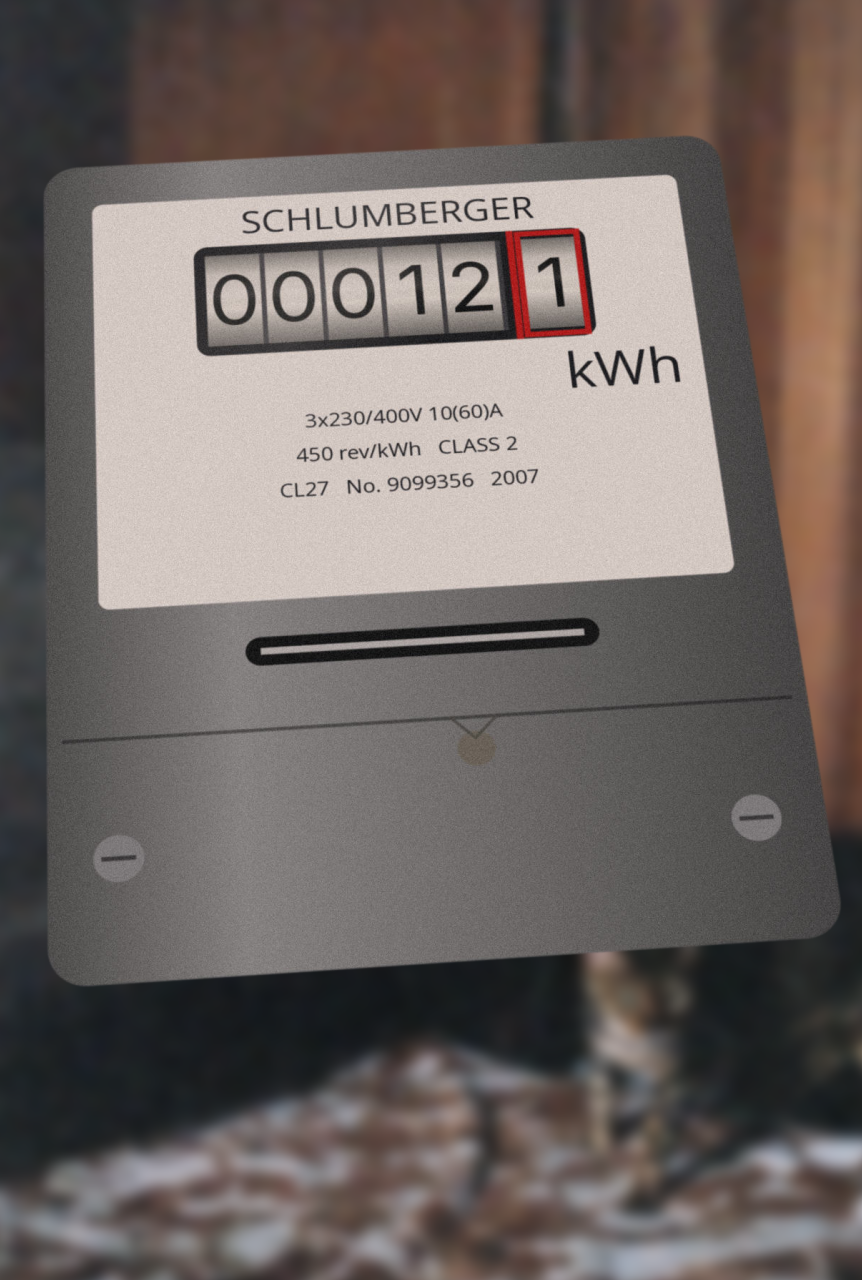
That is 12.1 kWh
